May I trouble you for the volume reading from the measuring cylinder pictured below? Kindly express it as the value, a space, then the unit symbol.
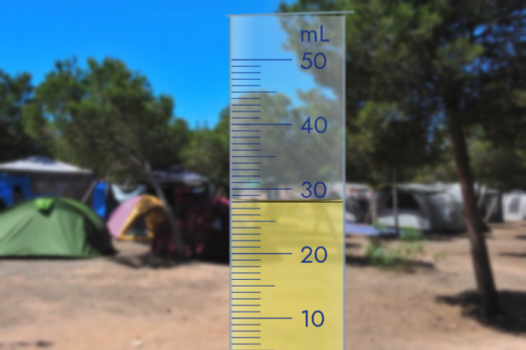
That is 28 mL
